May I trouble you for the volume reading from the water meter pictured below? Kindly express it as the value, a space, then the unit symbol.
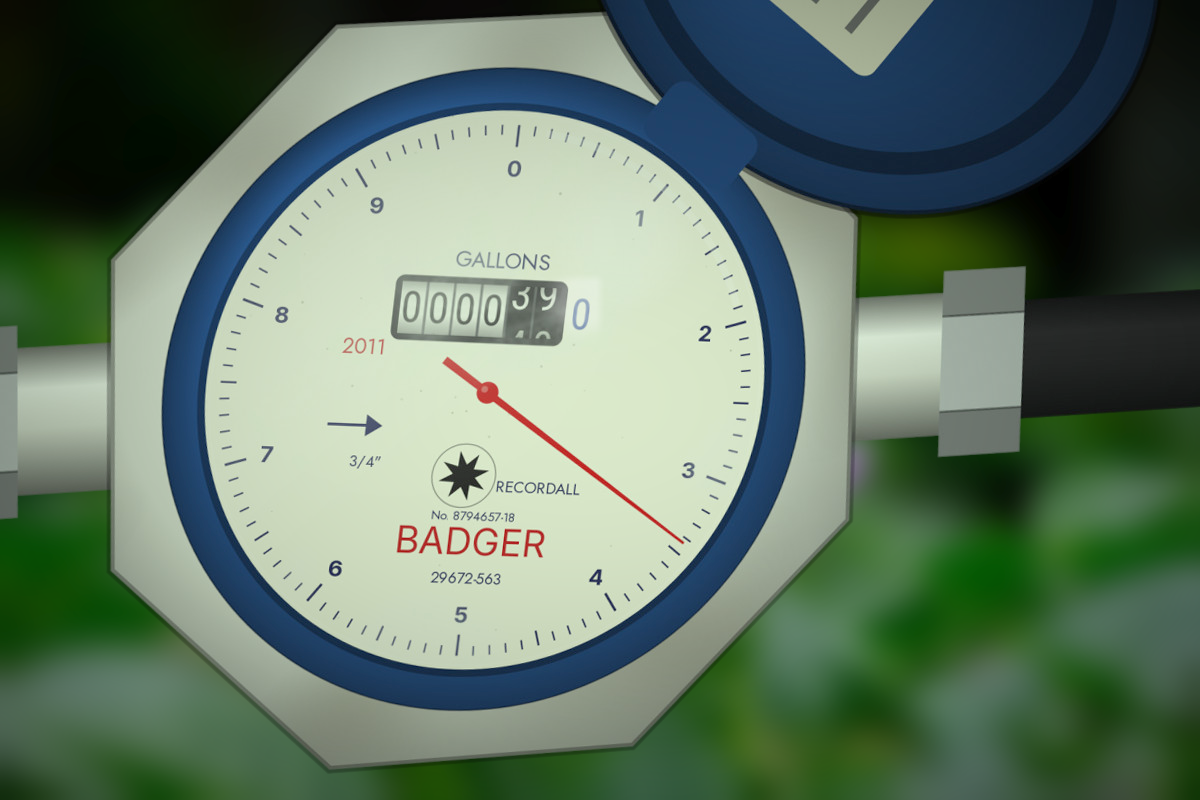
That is 393.4 gal
